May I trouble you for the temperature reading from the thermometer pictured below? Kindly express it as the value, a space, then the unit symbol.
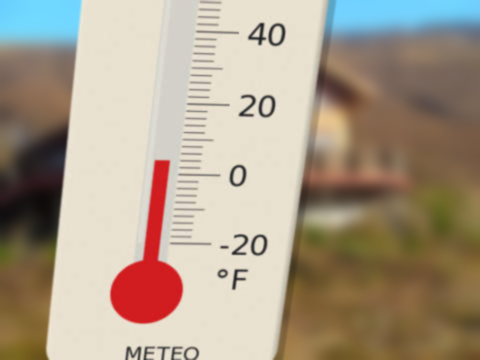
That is 4 °F
